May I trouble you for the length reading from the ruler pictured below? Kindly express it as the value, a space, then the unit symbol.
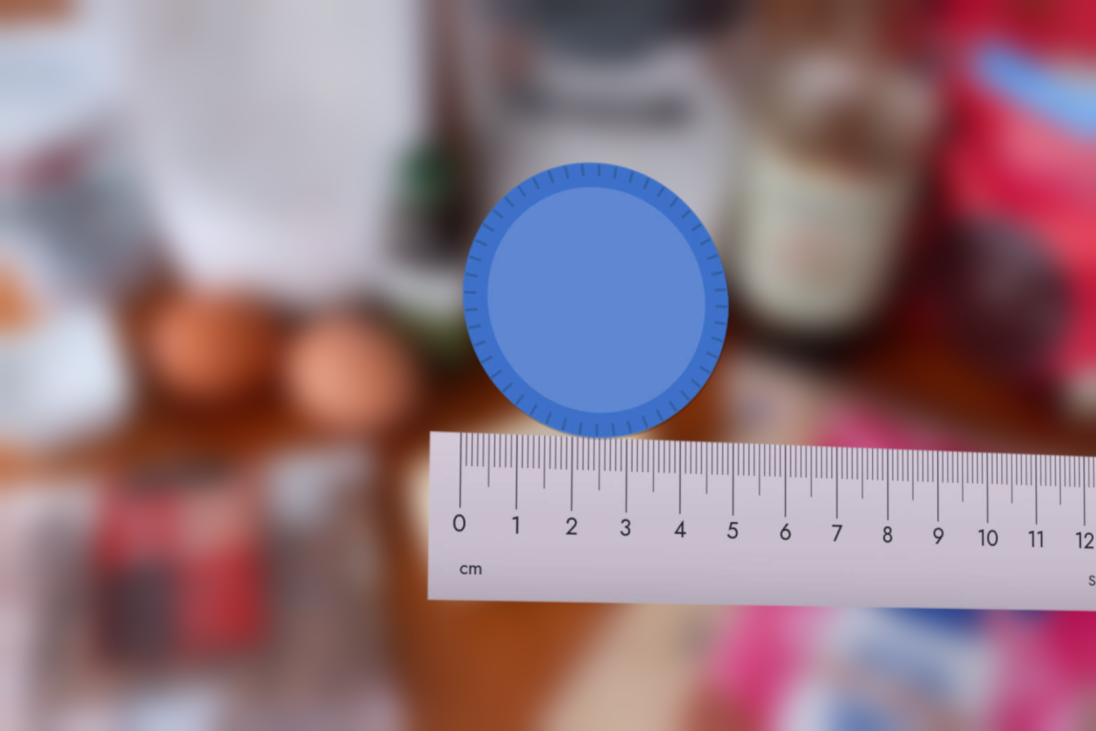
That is 4.9 cm
